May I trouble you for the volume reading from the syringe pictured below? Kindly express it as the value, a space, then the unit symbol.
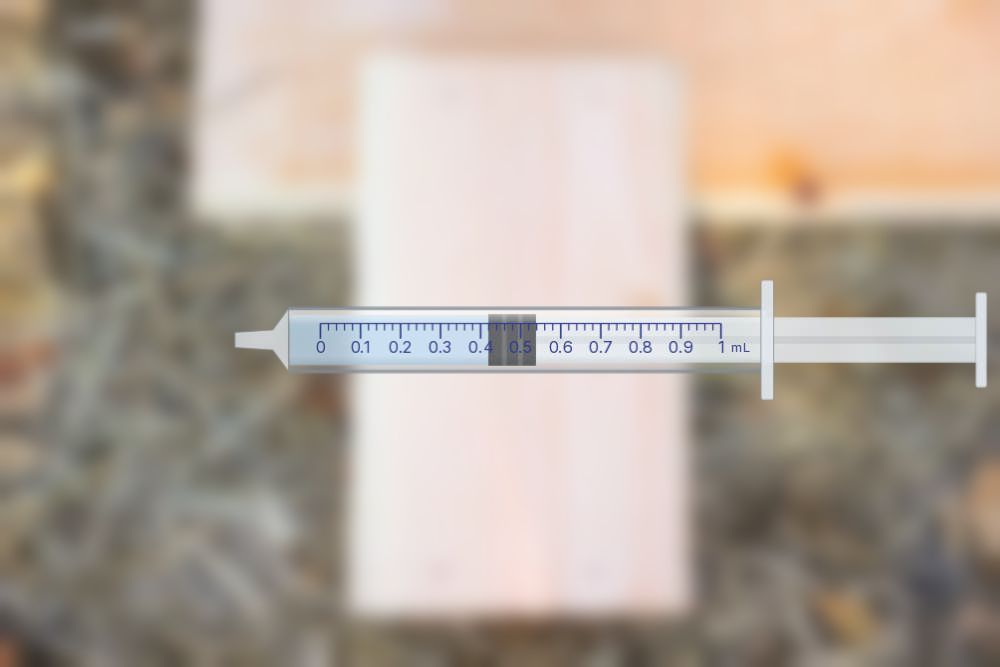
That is 0.42 mL
